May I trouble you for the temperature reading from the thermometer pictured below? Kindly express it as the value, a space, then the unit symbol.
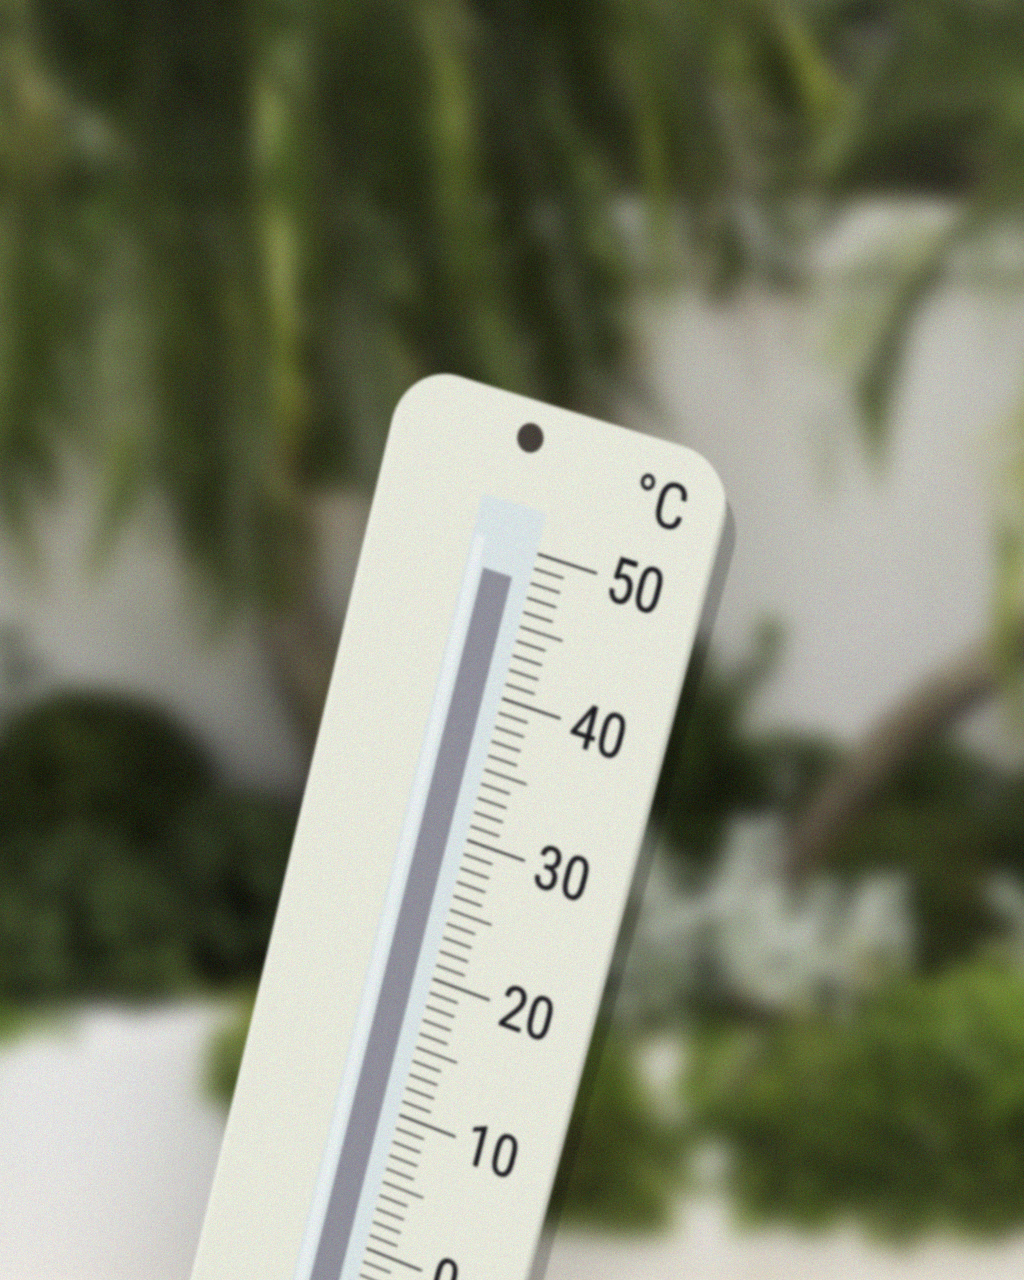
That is 48 °C
